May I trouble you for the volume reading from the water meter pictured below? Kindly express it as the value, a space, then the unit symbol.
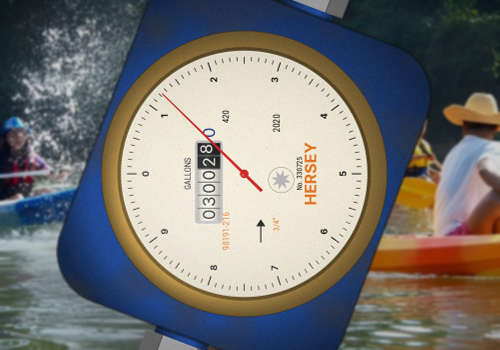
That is 300281.2 gal
